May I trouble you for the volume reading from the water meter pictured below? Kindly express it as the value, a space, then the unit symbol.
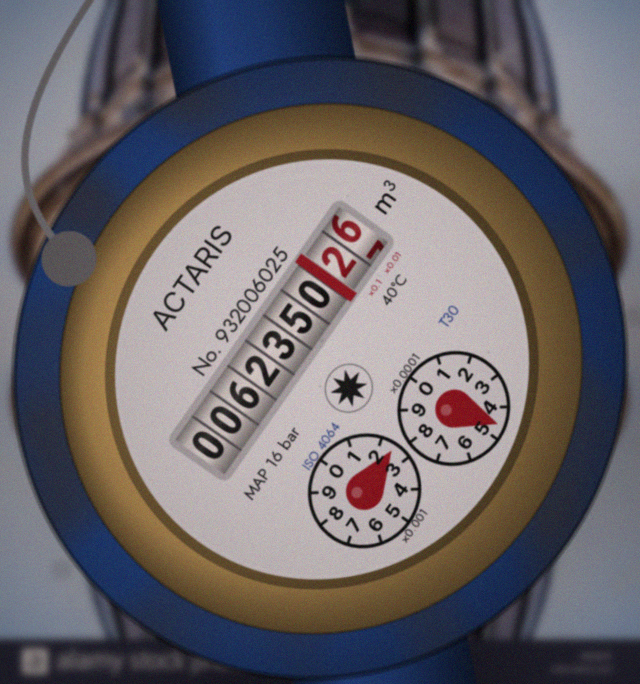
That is 62350.2624 m³
